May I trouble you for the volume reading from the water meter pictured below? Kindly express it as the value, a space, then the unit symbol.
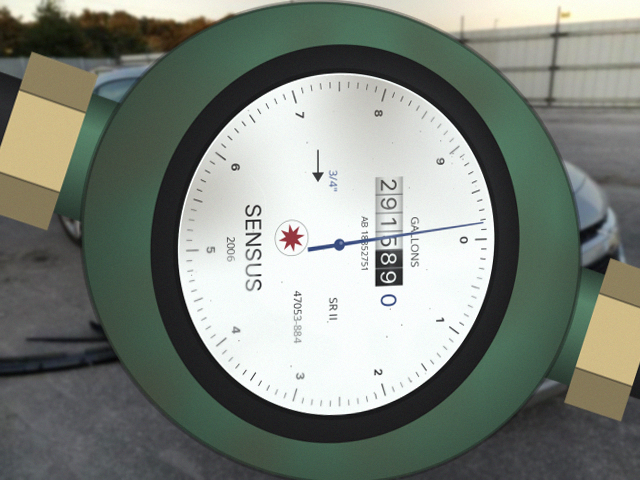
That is 2915889.8 gal
